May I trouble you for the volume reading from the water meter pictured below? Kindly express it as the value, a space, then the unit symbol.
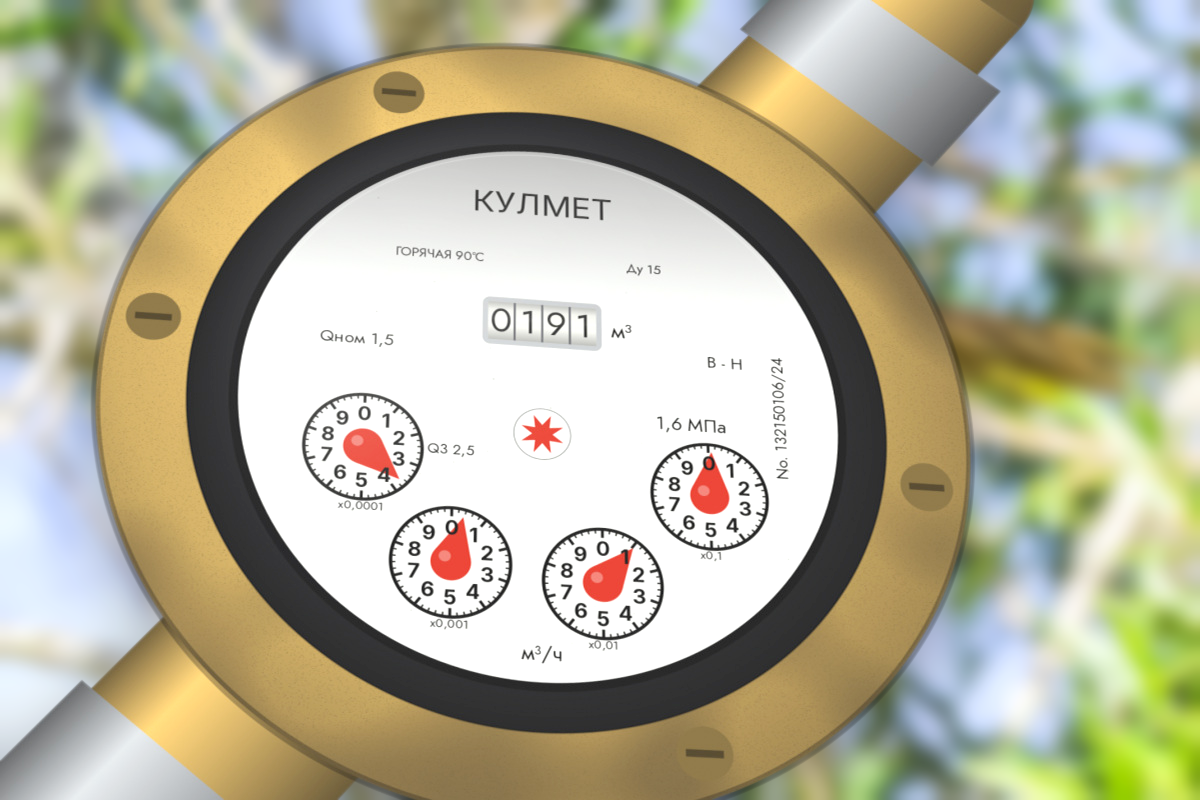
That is 191.0103 m³
